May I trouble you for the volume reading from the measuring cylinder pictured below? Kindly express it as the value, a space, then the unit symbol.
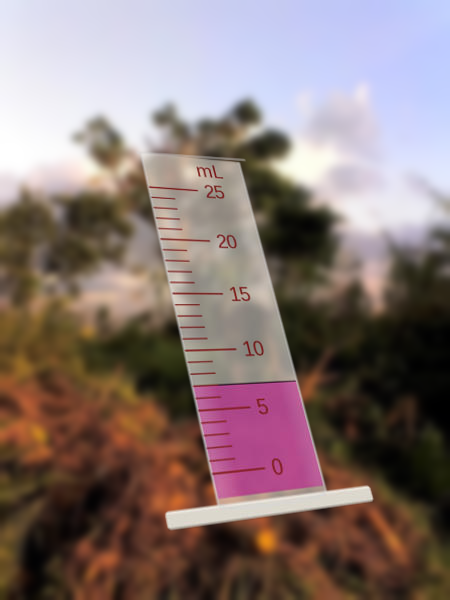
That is 7 mL
